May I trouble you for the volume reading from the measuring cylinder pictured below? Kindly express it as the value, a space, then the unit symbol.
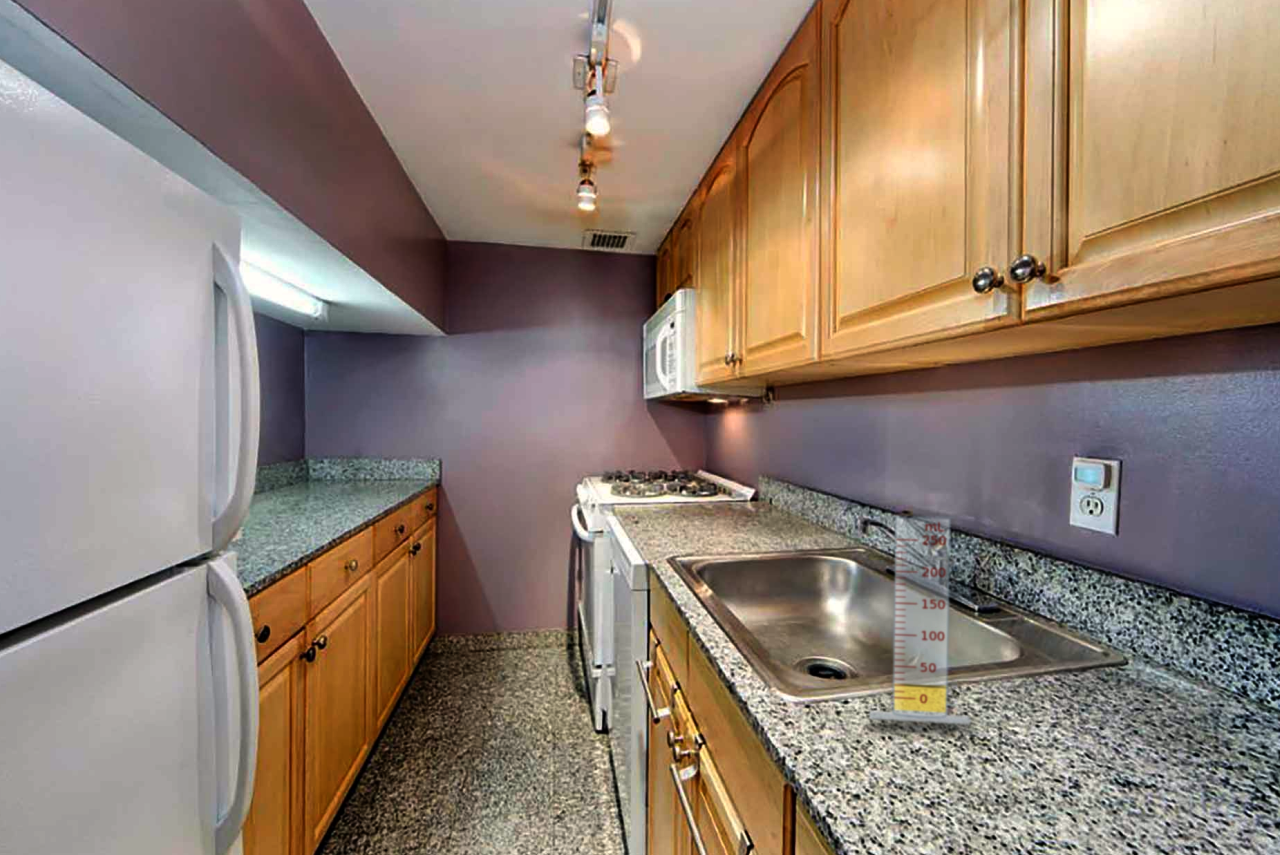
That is 20 mL
